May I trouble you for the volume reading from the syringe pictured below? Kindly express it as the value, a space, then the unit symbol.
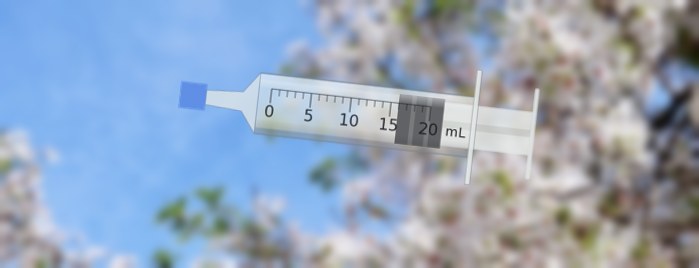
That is 16 mL
